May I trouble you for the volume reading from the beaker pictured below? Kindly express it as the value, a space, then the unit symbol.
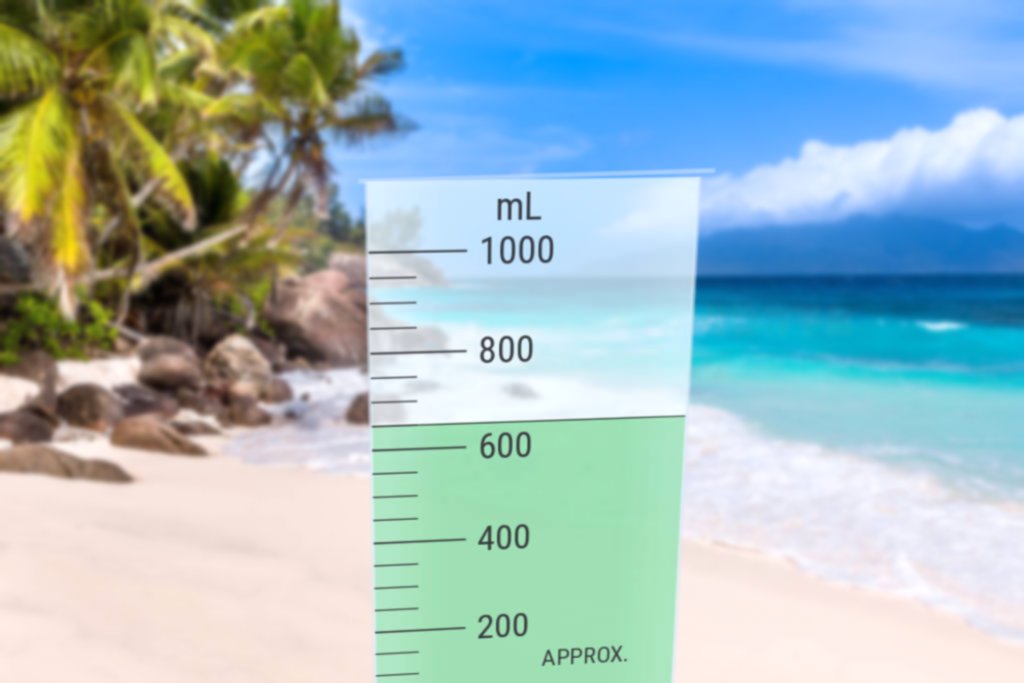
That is 650 mL
